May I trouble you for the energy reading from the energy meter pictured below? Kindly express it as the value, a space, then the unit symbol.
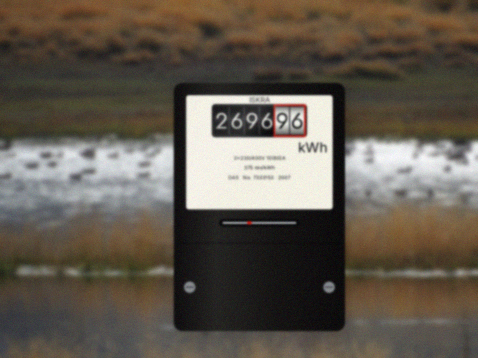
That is 2696.96 kWh
